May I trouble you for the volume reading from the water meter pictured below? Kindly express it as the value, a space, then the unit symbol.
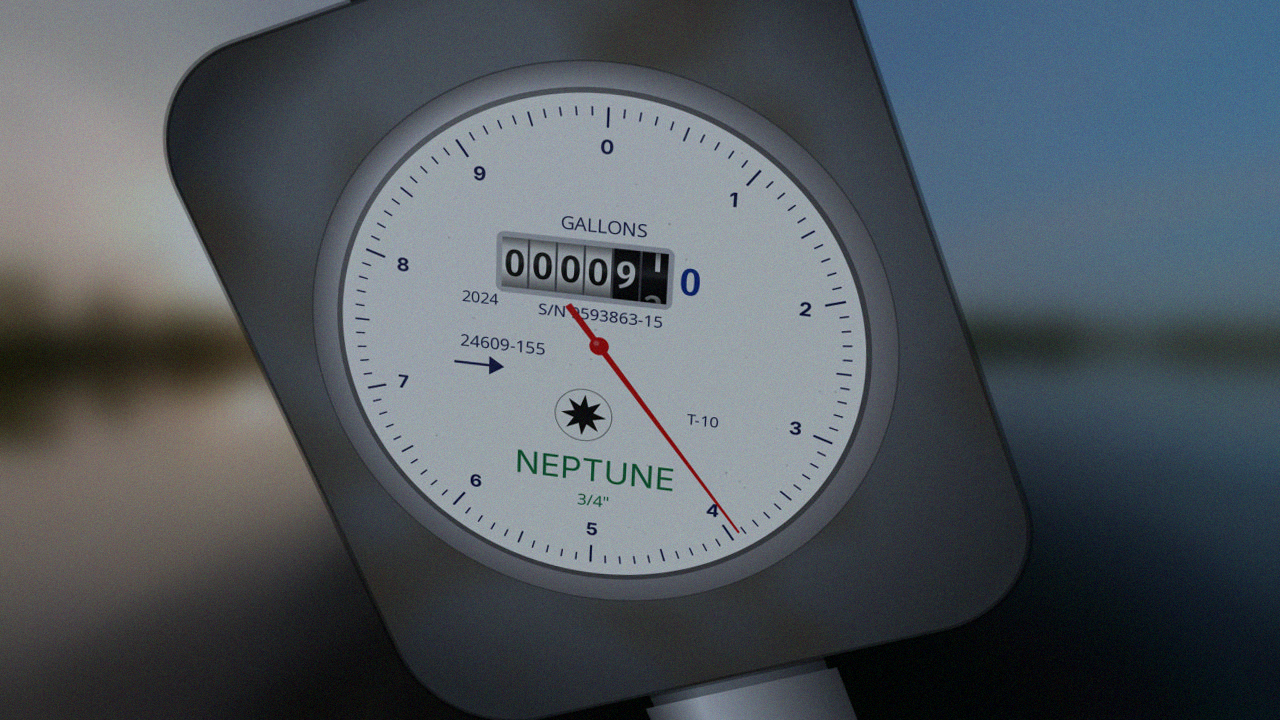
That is 913.9 gal
